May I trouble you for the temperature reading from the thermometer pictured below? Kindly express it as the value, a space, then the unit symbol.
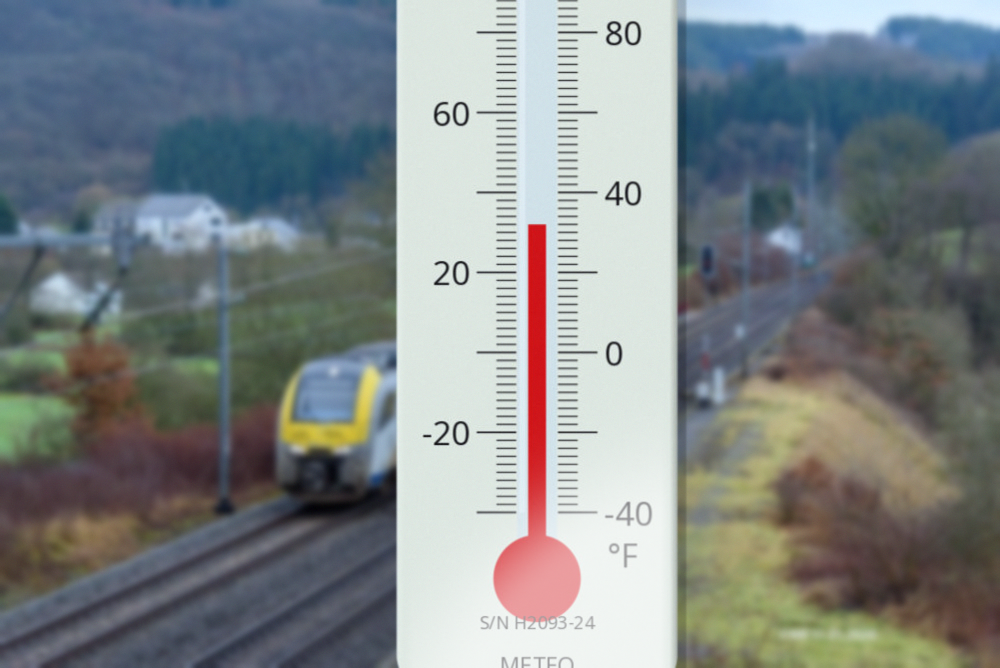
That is 32 °F
